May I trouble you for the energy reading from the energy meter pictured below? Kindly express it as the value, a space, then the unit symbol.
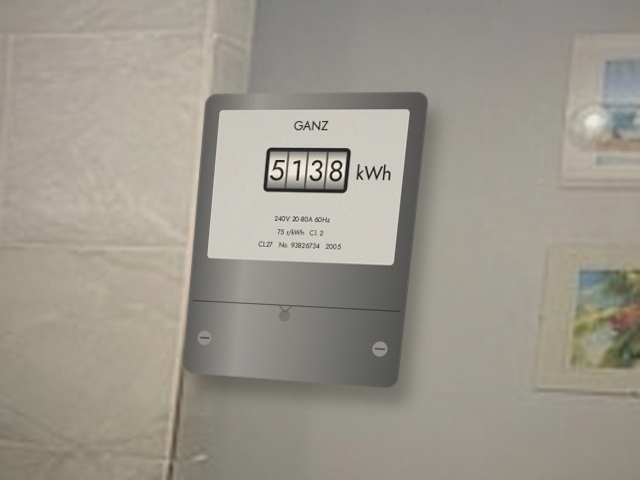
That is 5138 kWh
